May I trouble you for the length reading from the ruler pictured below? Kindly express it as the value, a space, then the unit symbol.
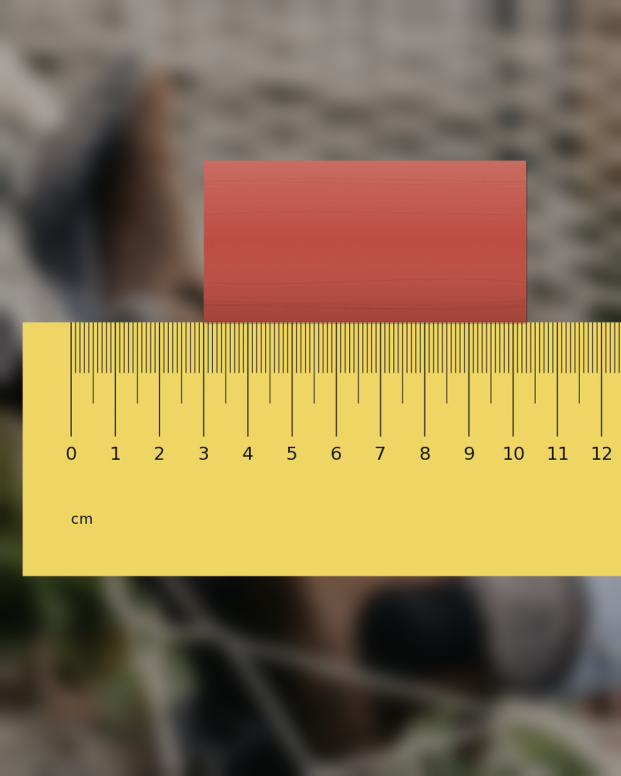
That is 7.3 cm
